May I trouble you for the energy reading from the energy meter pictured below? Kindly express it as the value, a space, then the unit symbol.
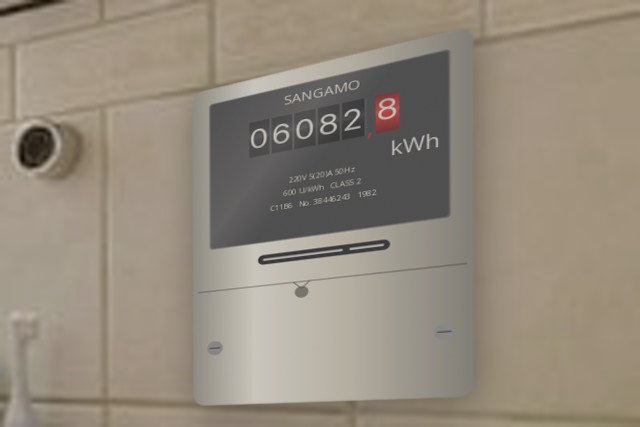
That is 6082.8 kWh
